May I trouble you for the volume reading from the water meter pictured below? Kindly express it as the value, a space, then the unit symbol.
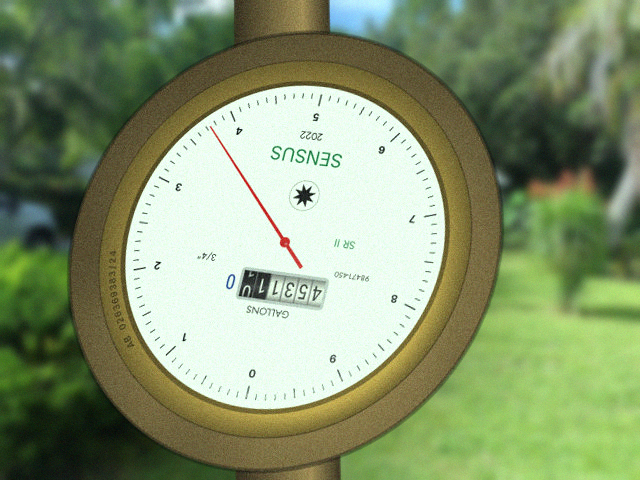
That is 4531103.7 gal
